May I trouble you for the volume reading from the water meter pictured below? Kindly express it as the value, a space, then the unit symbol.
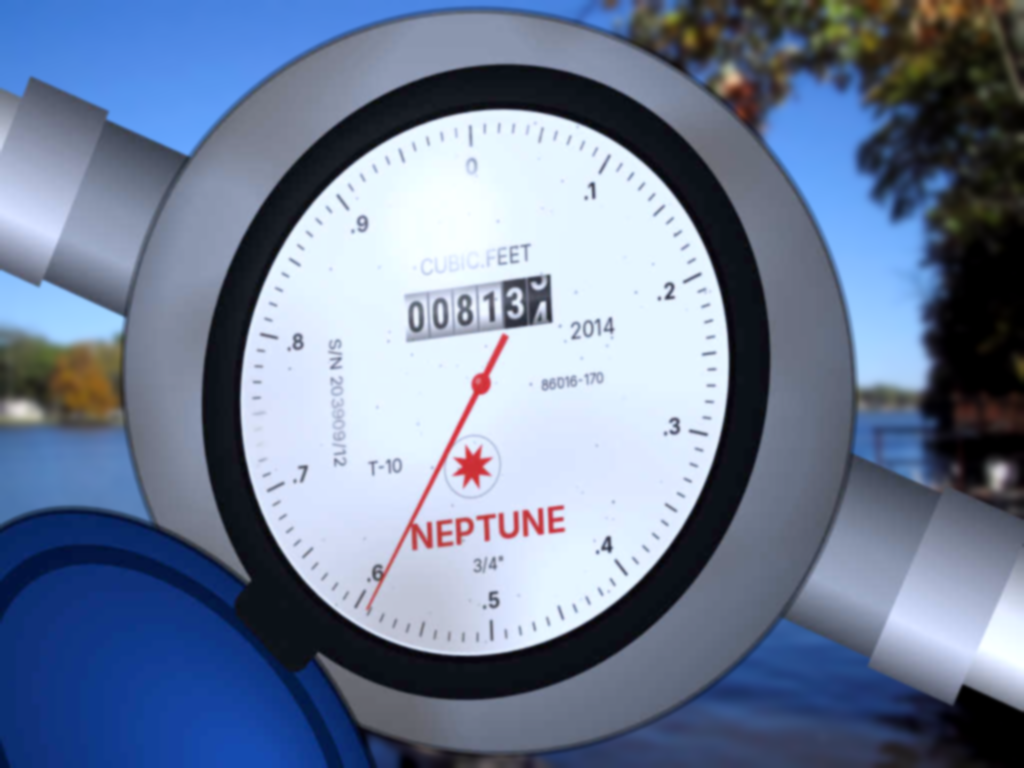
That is 8133.59 ft³
